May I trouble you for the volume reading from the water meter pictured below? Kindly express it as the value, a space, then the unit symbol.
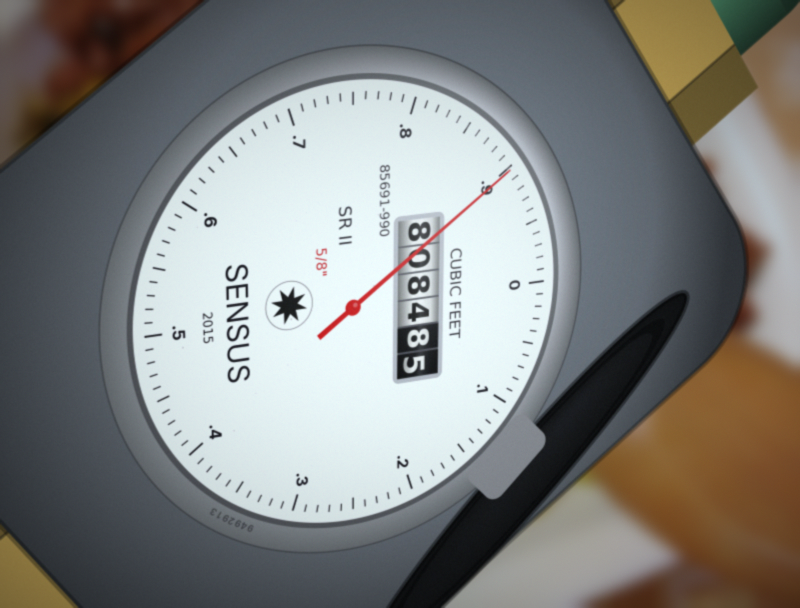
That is 808484.90 ft³
